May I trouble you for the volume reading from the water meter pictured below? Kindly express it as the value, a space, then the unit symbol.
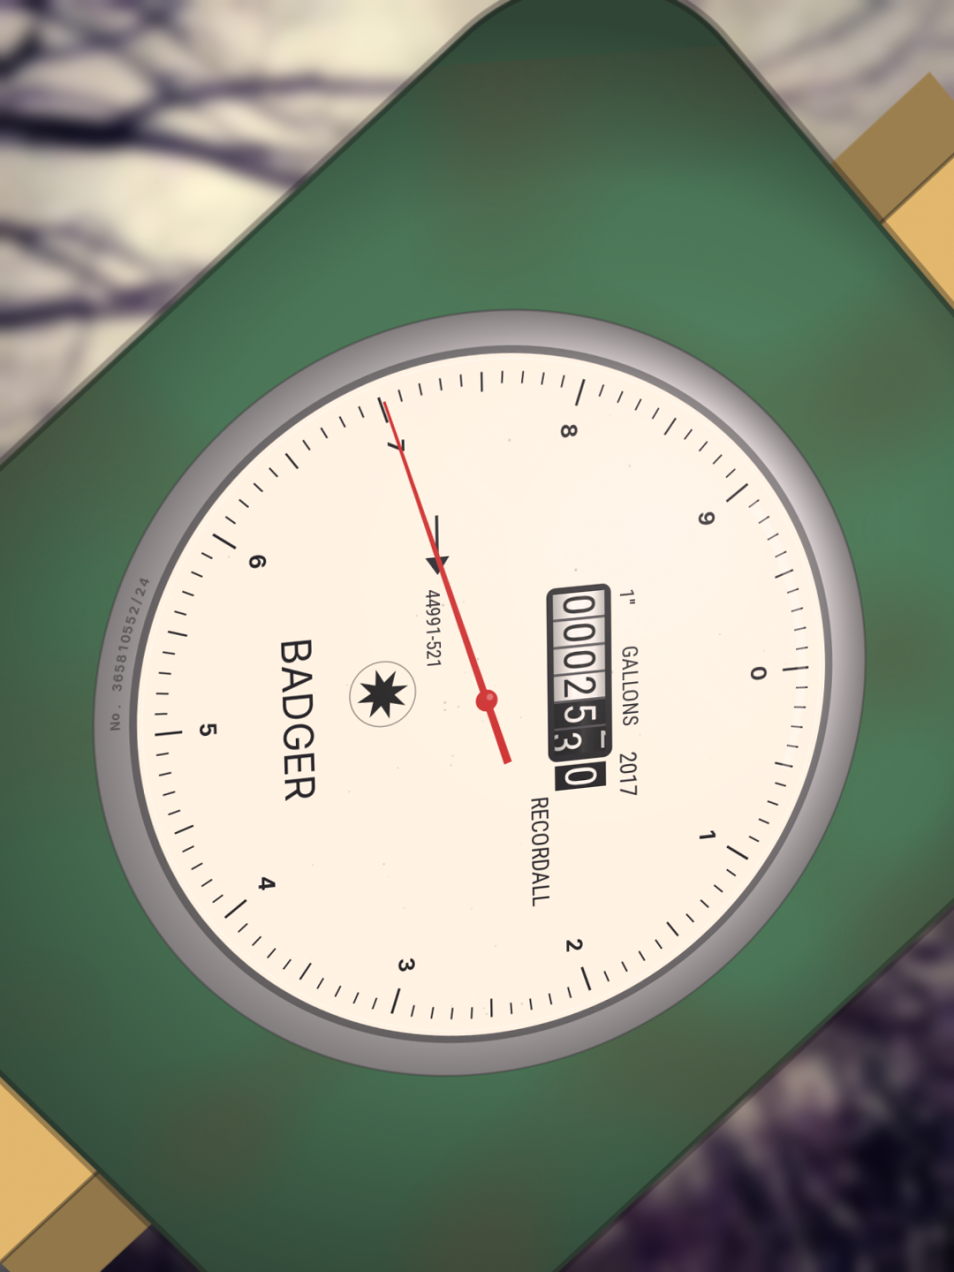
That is 2527.0 gal
